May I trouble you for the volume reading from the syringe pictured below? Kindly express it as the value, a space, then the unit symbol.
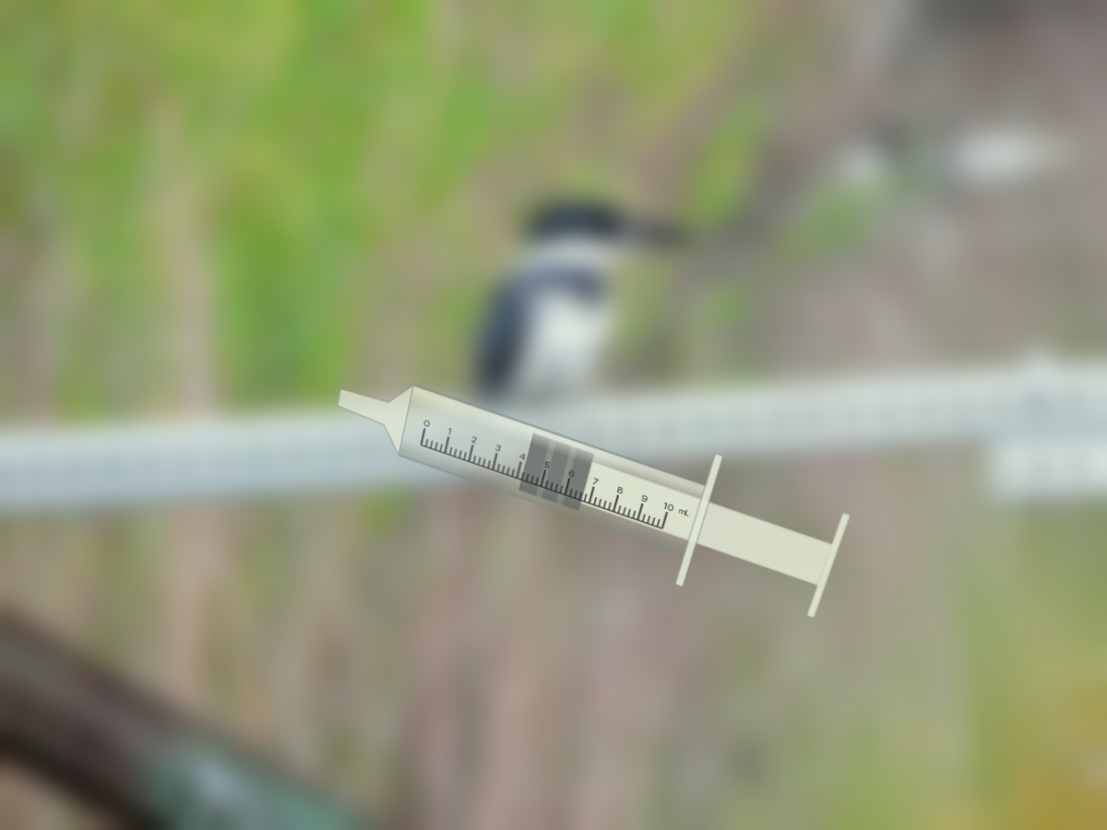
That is 4.2 mL
